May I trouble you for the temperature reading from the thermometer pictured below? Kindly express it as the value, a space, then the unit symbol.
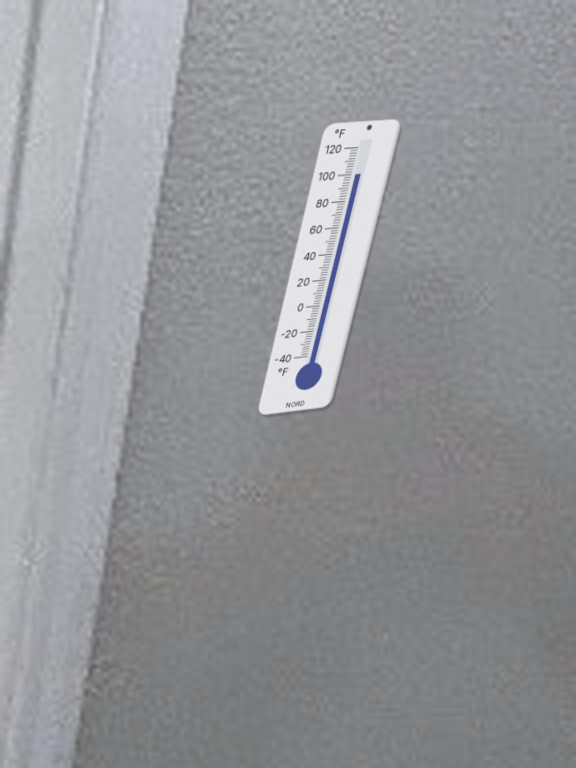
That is 100 °F
